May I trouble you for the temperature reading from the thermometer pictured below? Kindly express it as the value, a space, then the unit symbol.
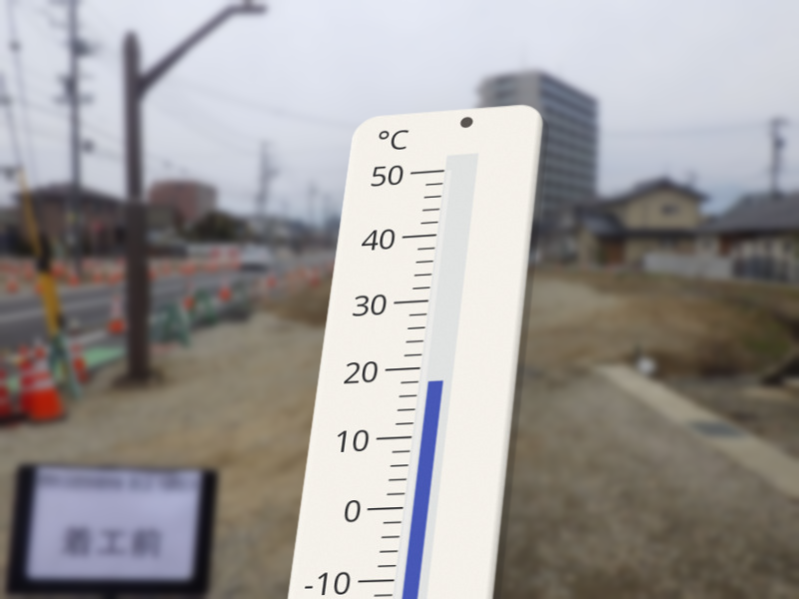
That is 18 °C
